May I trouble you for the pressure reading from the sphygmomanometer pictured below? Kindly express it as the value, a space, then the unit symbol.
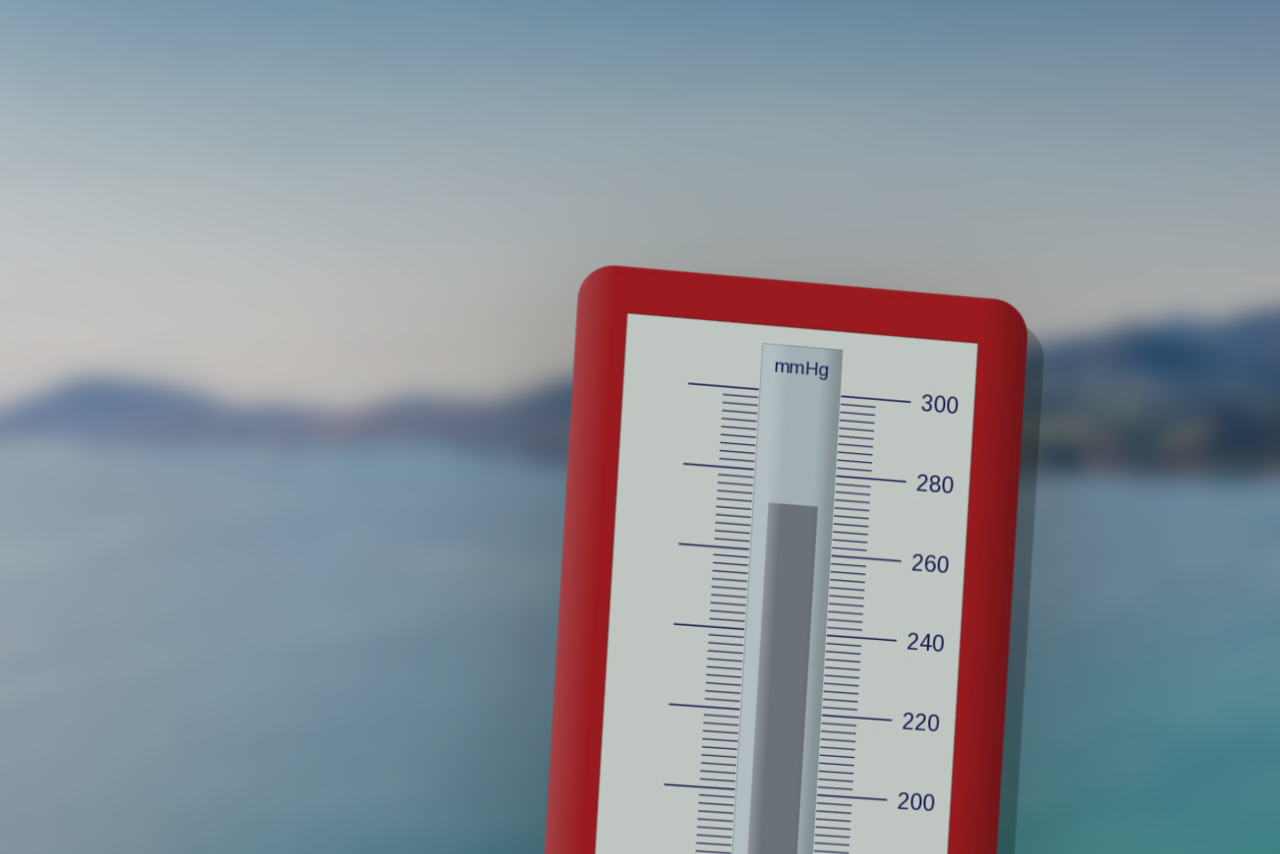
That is 272 mmHg
